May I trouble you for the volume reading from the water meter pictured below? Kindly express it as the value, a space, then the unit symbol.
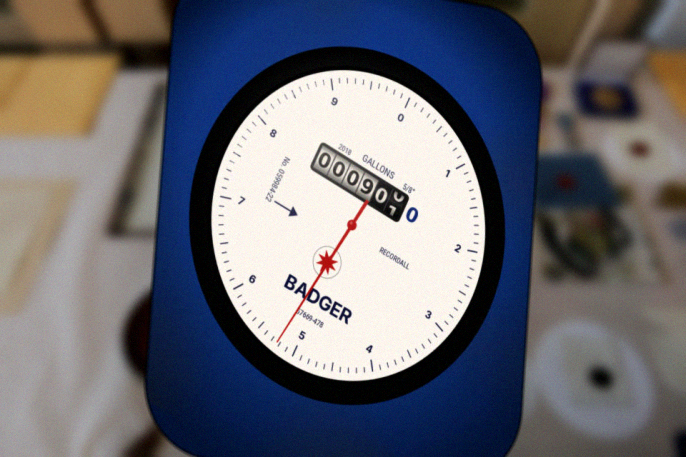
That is 9005.2 gal
